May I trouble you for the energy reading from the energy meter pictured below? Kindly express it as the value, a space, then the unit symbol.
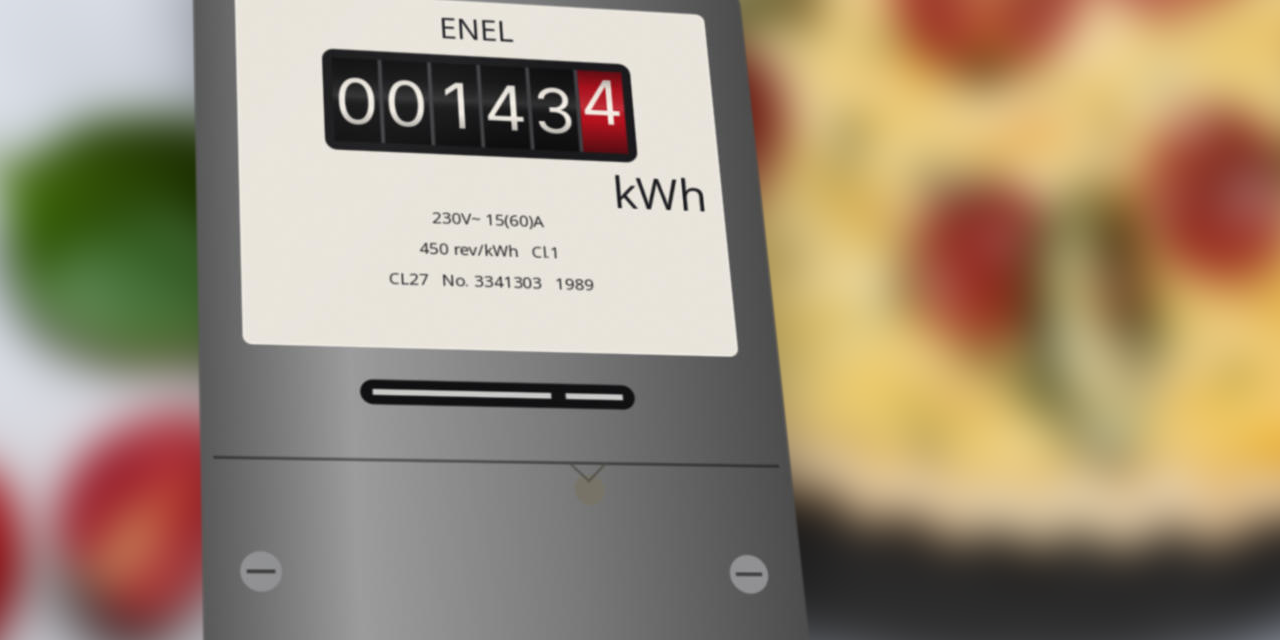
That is 143.4 kWh
